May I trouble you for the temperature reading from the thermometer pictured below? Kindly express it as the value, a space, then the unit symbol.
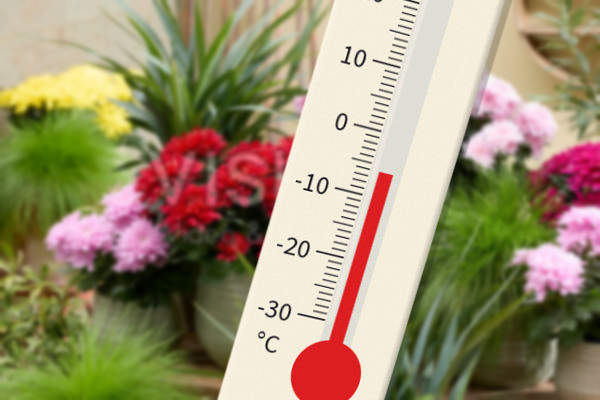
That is -6 °C
